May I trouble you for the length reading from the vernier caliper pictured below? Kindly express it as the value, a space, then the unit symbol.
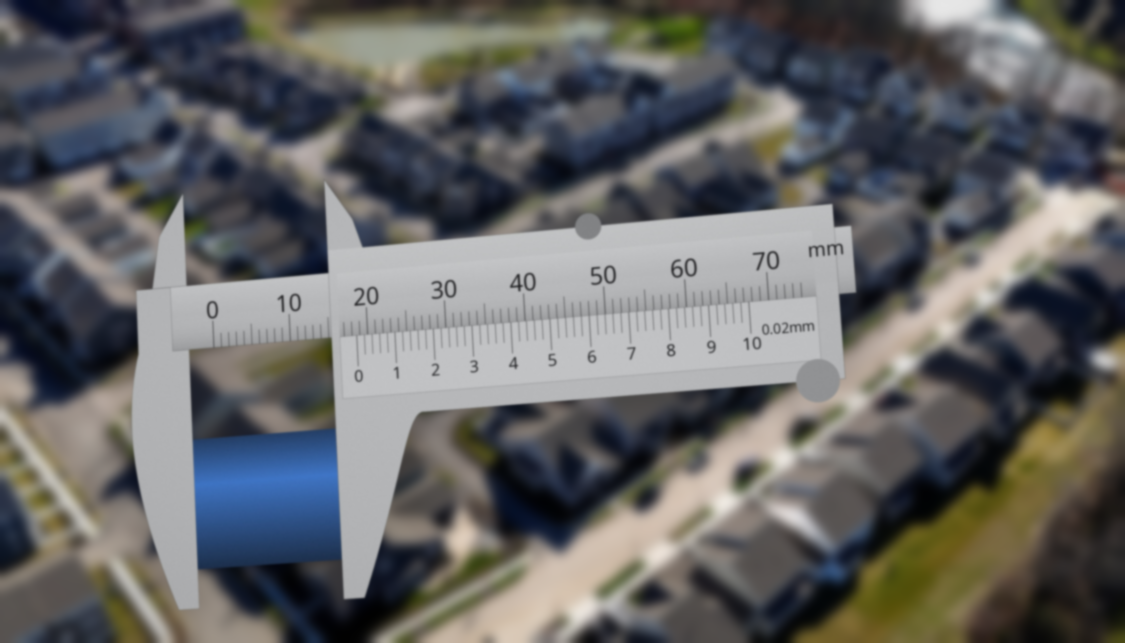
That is 18.6 mm
